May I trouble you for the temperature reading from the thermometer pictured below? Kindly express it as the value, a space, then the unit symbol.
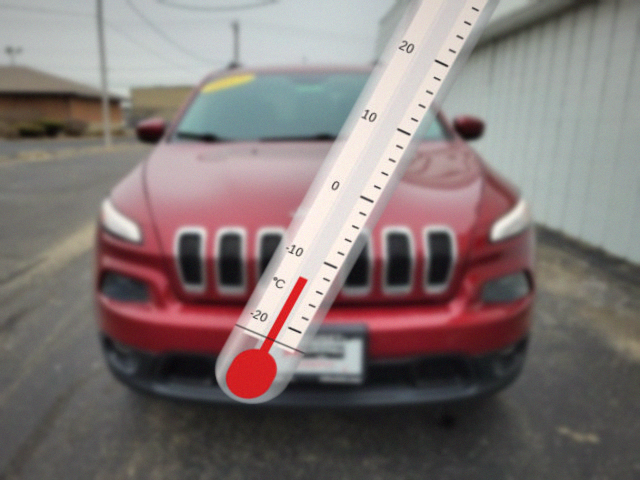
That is -13 °C
